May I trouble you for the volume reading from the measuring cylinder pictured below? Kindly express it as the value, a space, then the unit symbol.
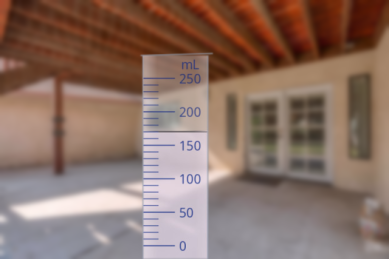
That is 170 mL
